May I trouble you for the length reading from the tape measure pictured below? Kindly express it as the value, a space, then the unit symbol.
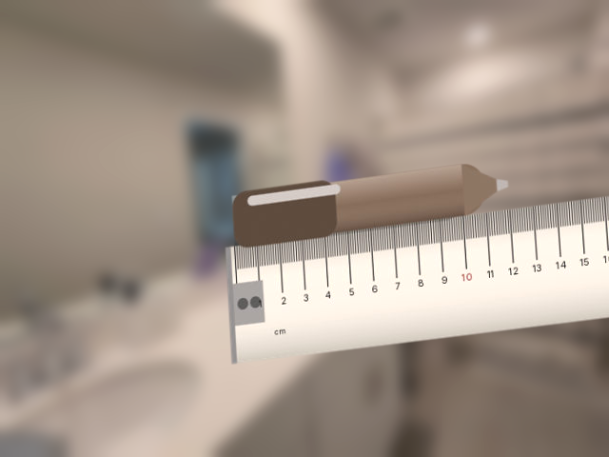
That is 12 cm
